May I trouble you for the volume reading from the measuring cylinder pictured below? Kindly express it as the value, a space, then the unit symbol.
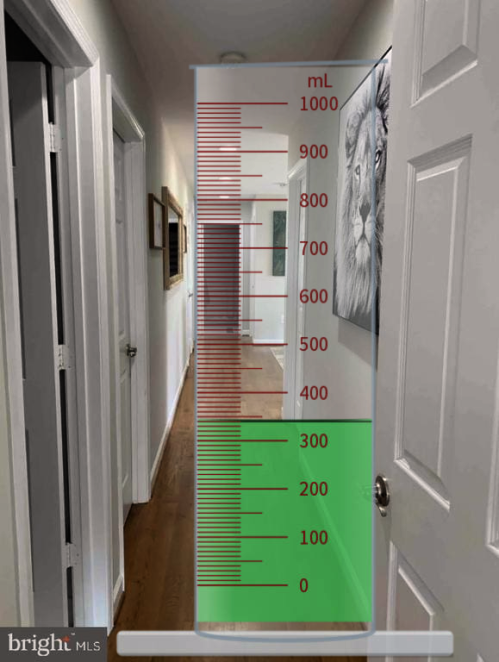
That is 340 mL
